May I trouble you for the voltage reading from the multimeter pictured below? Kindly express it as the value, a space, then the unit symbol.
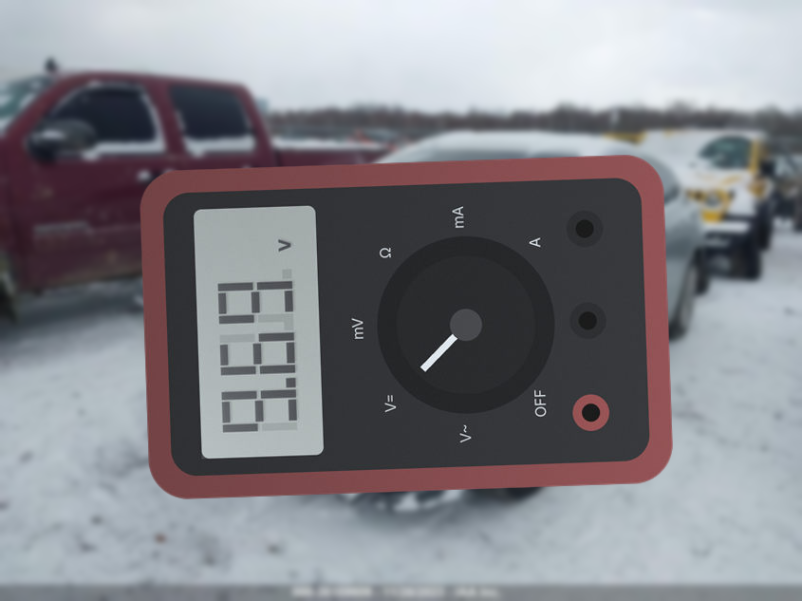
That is 9.69 V
